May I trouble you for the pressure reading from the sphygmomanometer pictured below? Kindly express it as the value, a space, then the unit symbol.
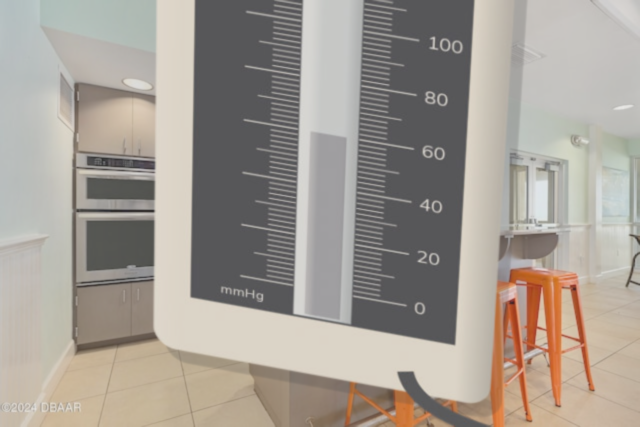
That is 60 mmHg
